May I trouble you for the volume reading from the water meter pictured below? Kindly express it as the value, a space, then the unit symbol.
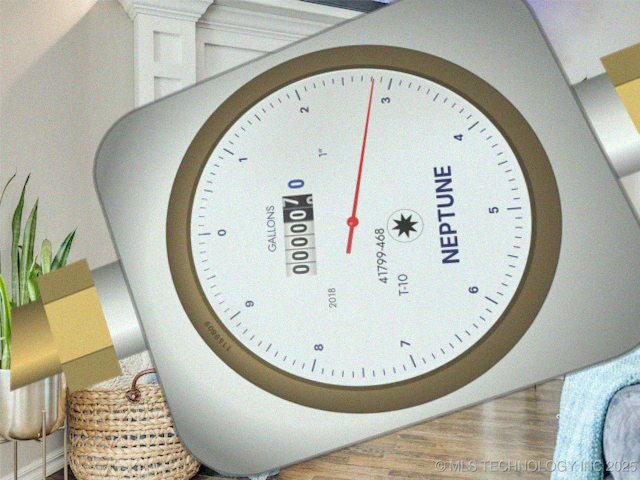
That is 72.8 gal
